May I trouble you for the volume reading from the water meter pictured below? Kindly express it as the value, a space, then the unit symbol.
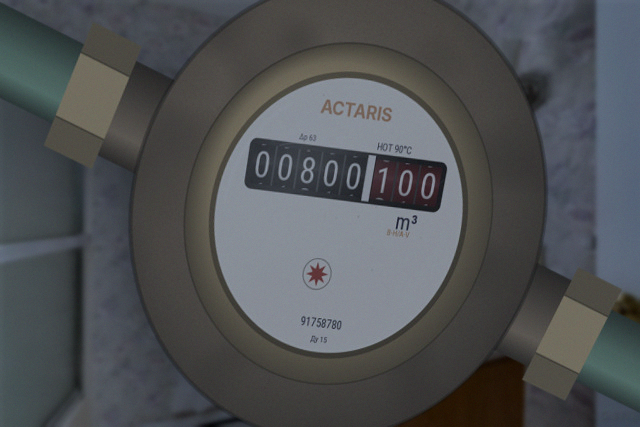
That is 800.100 m³
